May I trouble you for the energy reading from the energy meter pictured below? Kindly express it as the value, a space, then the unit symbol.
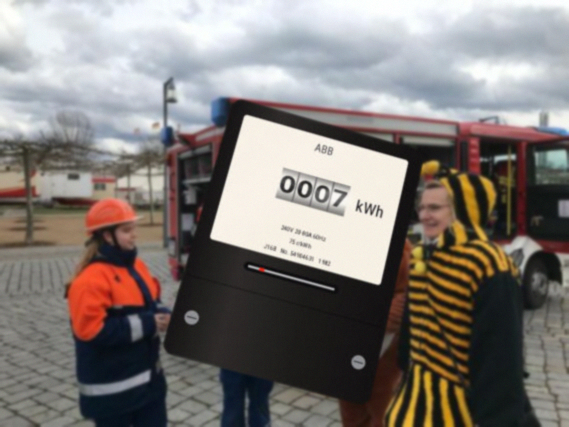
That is 7 kWh
